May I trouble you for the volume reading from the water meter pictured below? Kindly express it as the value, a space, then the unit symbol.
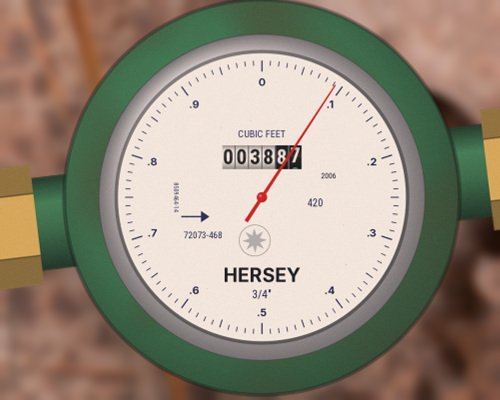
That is 3887.09 ft³
